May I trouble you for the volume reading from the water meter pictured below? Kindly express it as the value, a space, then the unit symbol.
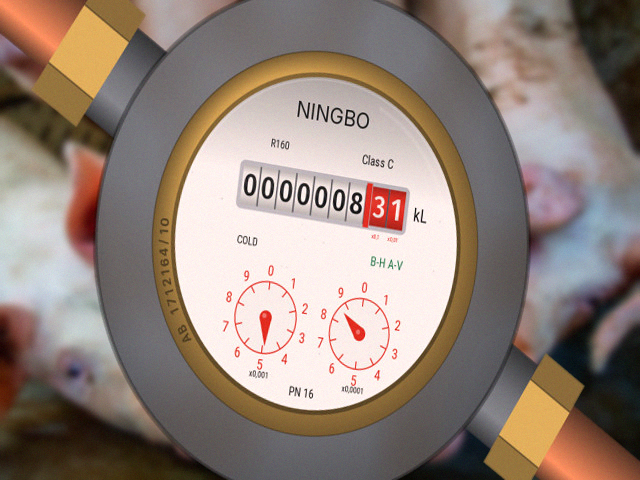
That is 8.3148 kL
